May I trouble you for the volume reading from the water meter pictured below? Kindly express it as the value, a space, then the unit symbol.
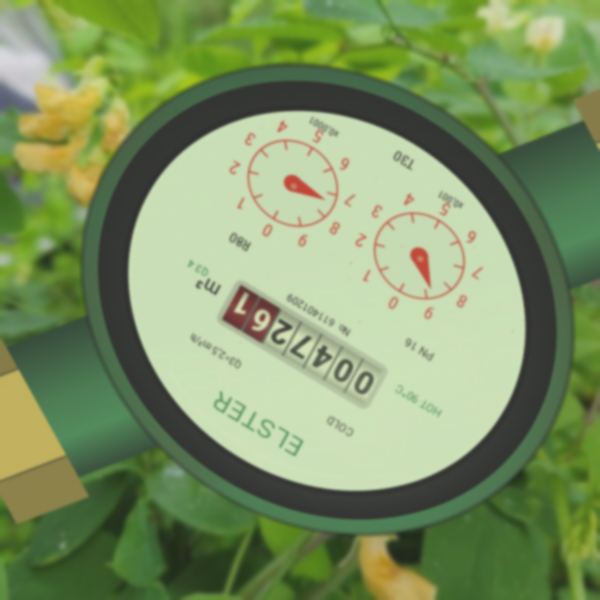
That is 472.6087 m³
